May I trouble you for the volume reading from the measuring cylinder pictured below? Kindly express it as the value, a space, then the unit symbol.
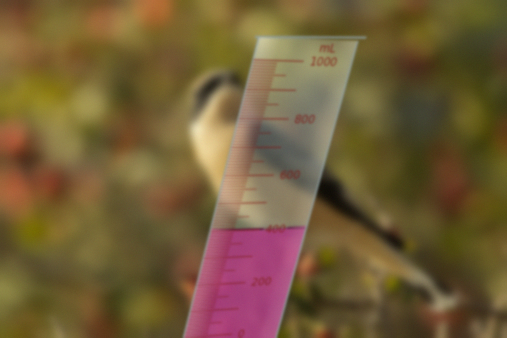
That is 400 mL
